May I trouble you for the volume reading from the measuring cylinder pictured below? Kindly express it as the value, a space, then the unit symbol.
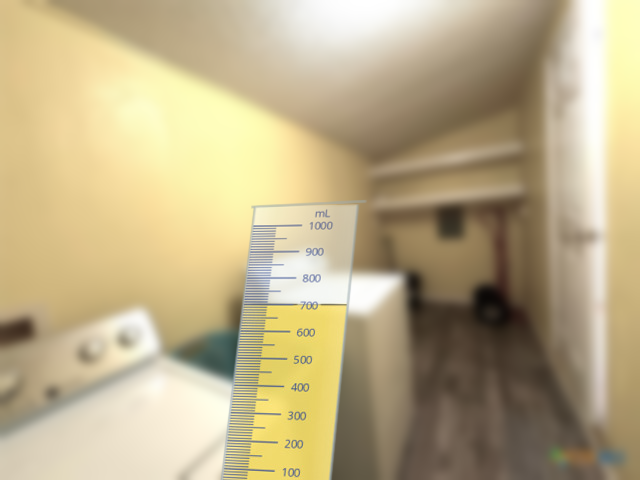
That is 700 mL
